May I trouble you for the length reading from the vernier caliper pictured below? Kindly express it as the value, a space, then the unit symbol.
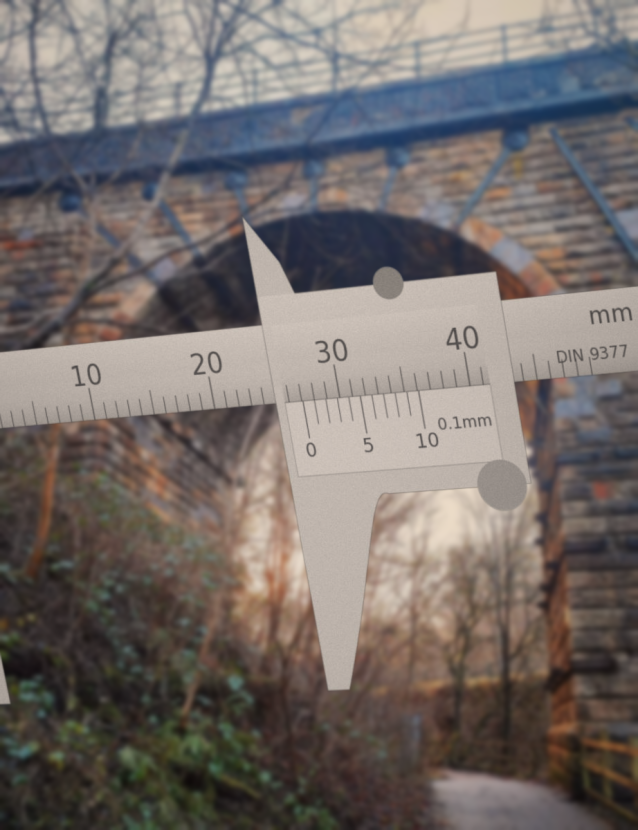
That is 27.1 mm
